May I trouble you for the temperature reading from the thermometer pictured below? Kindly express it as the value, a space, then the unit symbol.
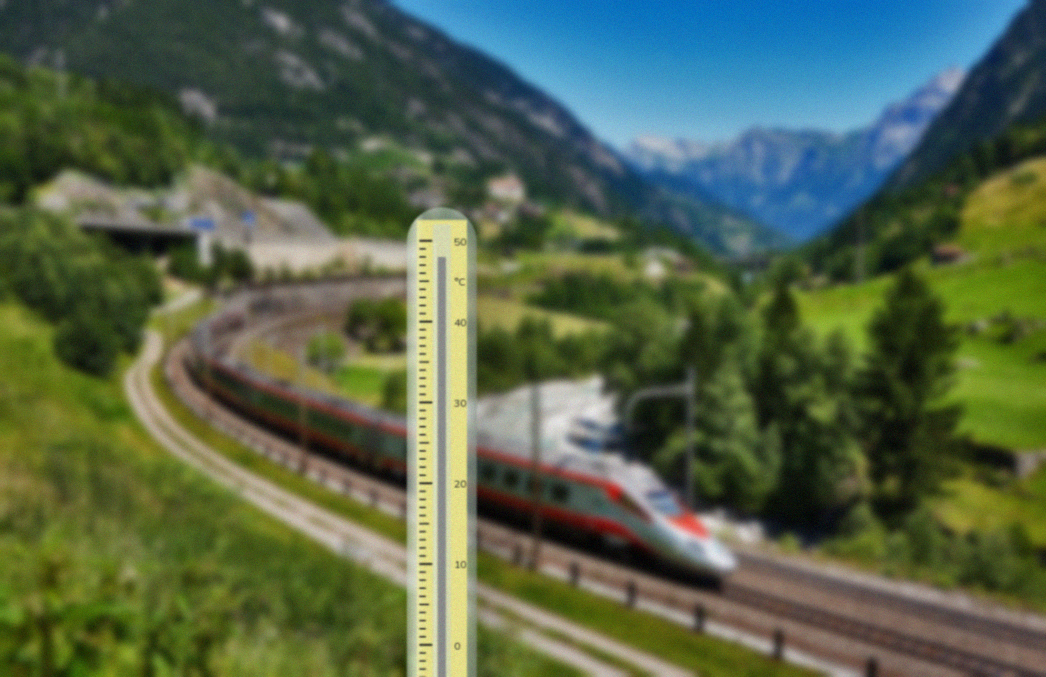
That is 48 °C
